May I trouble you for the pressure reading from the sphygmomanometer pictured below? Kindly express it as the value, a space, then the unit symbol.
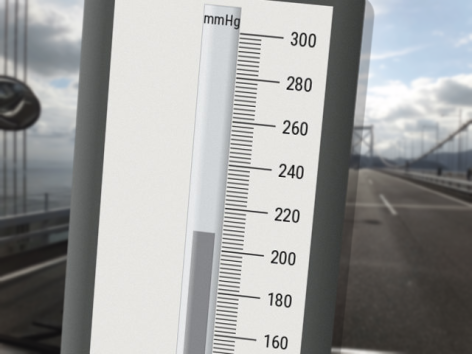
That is 208 mmHg
